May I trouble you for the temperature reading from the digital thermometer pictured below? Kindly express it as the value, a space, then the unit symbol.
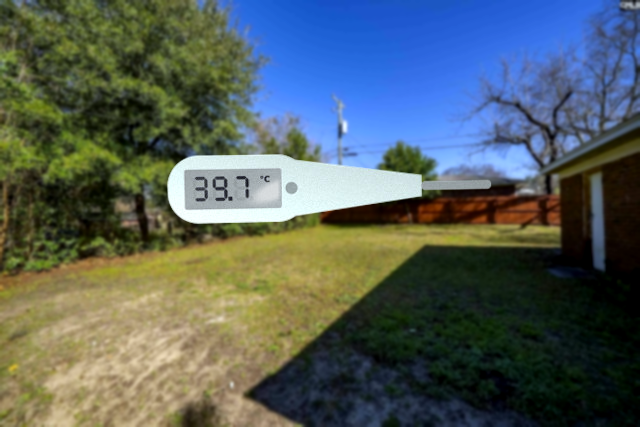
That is 39.7 °C
